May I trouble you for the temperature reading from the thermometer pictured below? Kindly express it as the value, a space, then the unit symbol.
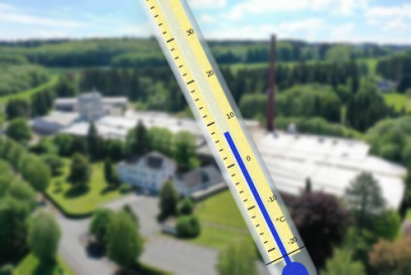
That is 7 °C
